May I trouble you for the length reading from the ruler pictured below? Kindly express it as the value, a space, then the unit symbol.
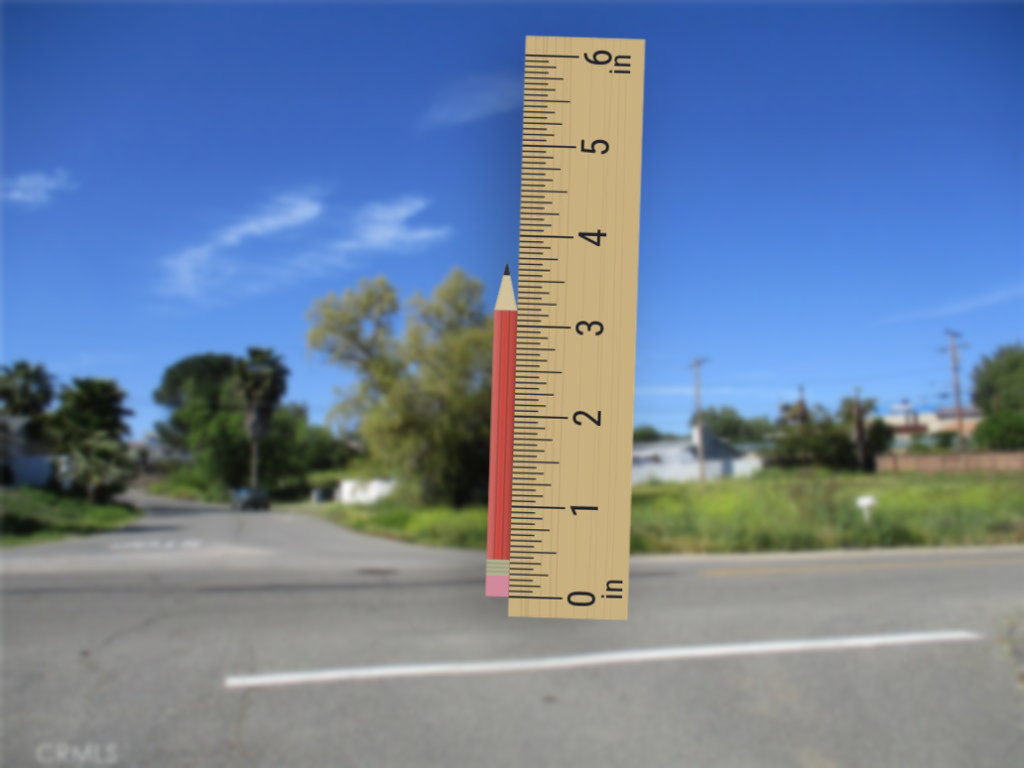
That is 3.6875 in
